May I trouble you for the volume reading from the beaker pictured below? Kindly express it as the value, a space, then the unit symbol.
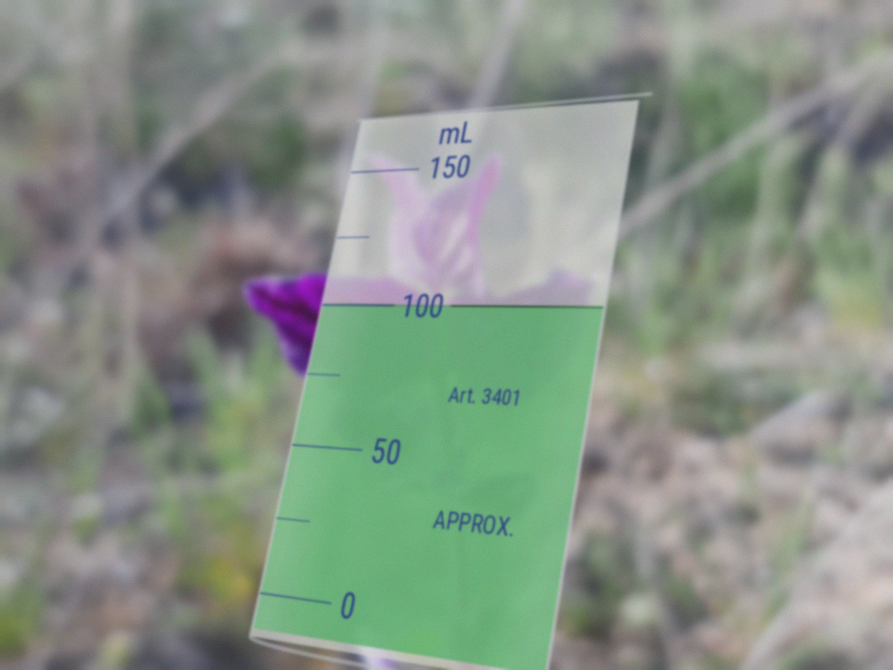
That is 100 mL
